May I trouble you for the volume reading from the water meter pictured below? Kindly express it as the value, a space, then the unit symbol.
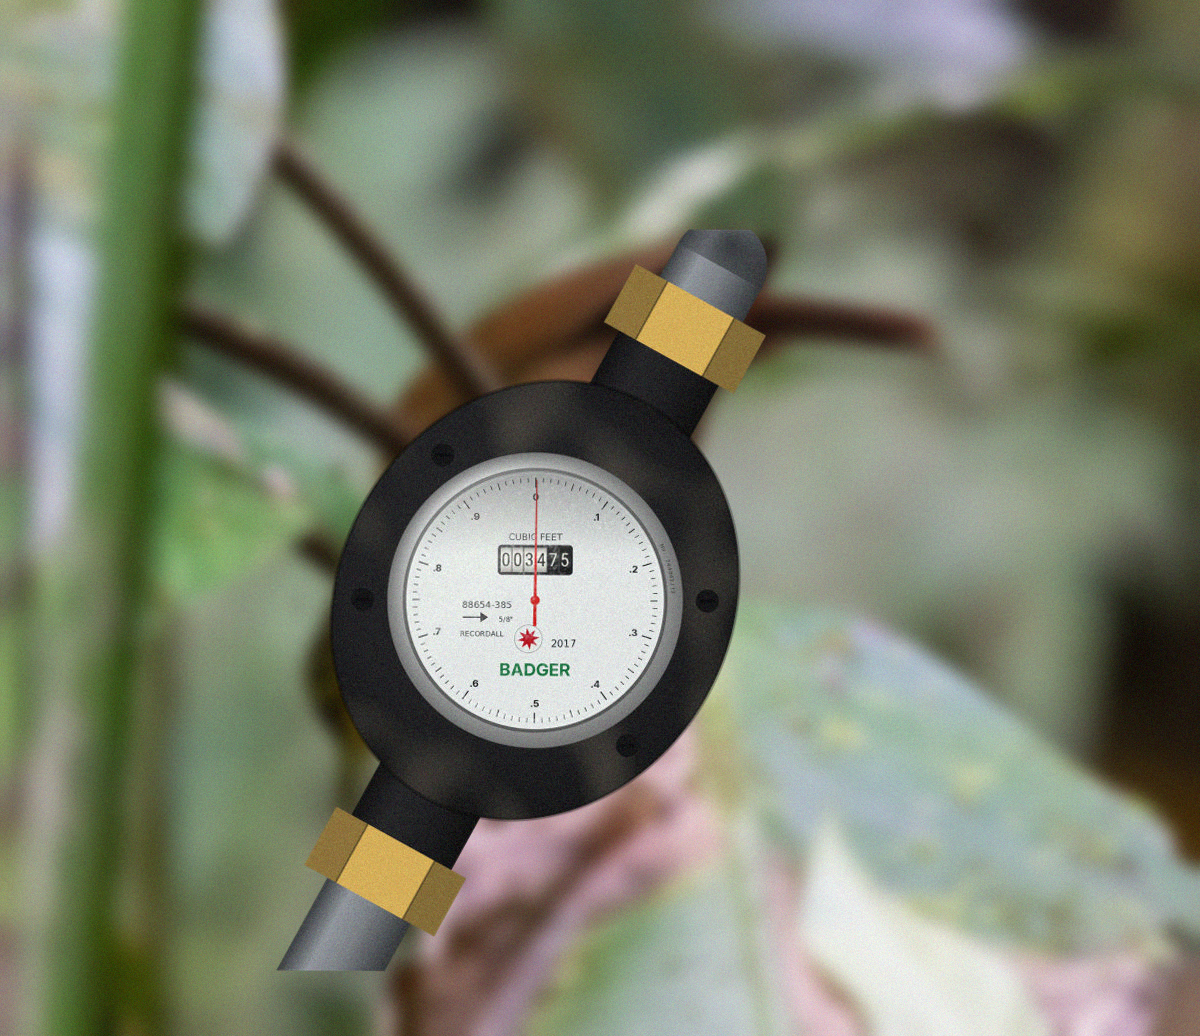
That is 3475.00 ft³
